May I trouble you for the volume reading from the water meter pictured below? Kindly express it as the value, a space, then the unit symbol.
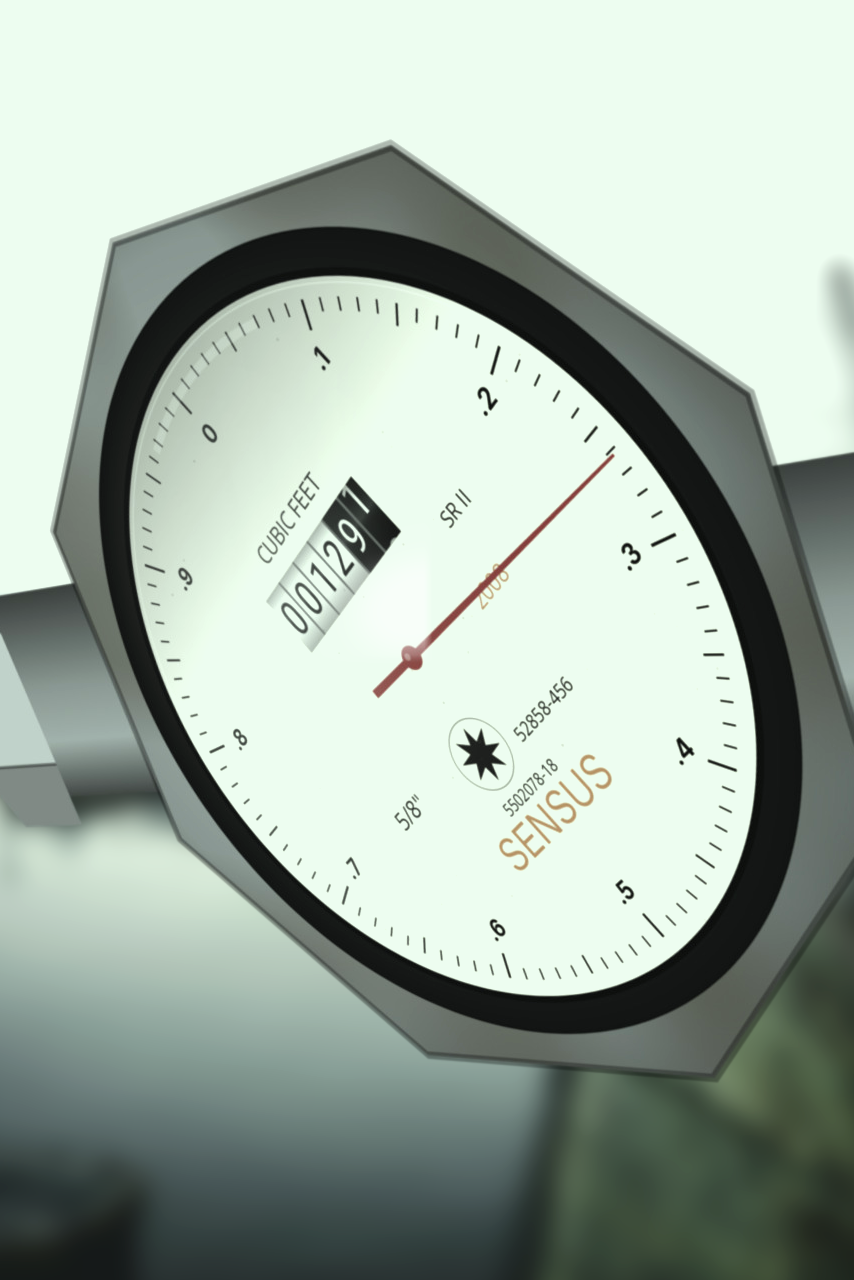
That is 1291.26 ft³
